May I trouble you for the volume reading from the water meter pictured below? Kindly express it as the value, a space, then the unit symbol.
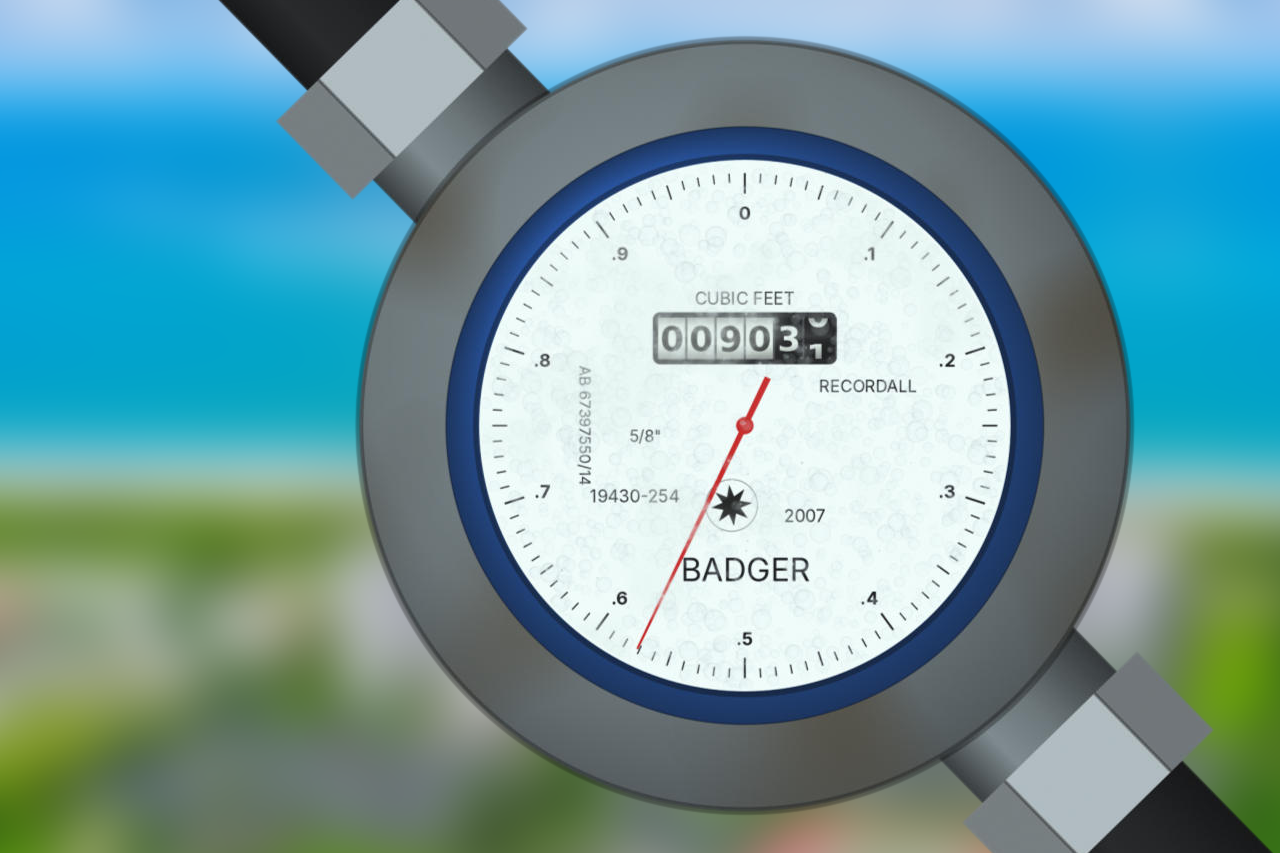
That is 9030.57 ft³
